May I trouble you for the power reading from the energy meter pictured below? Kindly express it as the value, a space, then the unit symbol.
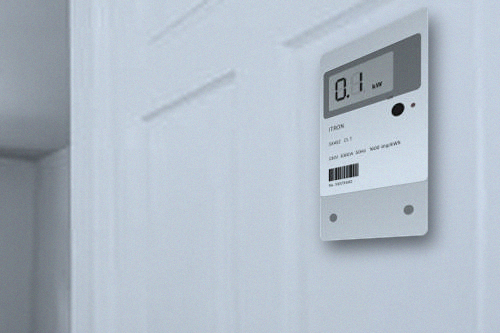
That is 0.1 kW
